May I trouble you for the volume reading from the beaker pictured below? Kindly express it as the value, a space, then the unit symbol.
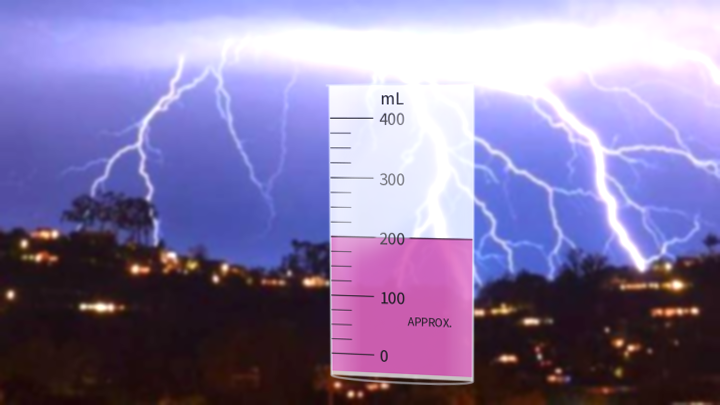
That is 200 mL
